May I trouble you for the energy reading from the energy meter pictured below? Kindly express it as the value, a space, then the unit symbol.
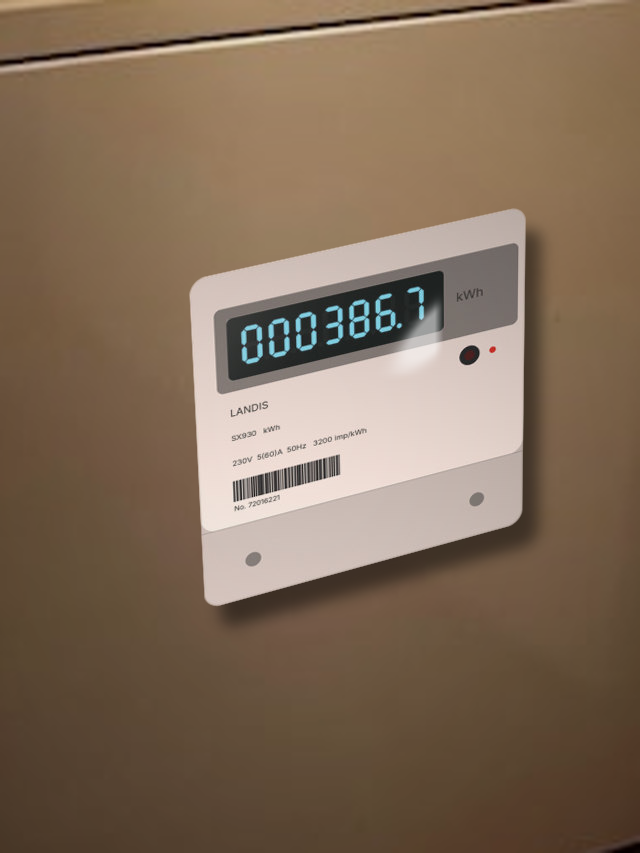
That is 386.7 kWh
